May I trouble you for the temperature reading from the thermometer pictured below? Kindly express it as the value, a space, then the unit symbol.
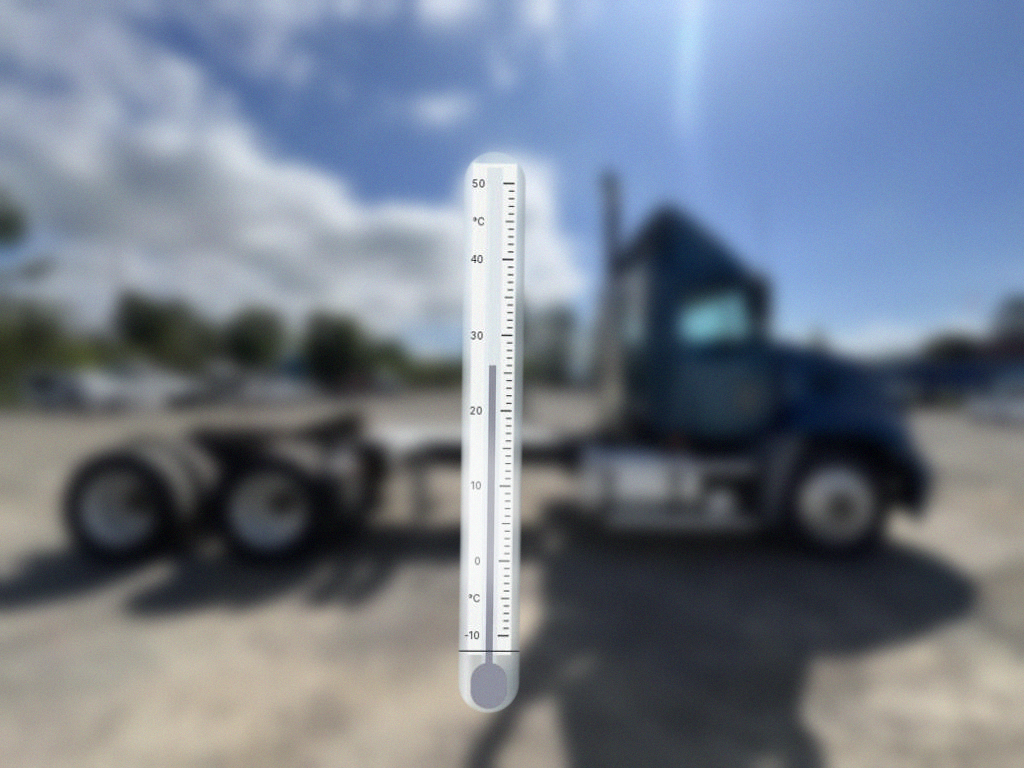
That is 26 °C
